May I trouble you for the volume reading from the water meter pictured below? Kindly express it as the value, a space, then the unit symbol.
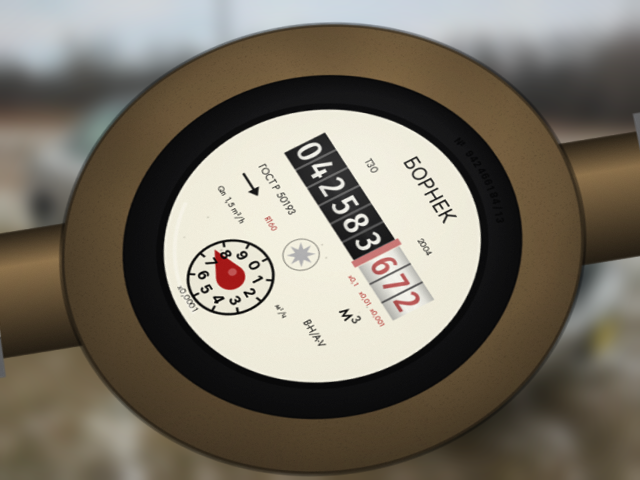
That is 42583.6727 m³
